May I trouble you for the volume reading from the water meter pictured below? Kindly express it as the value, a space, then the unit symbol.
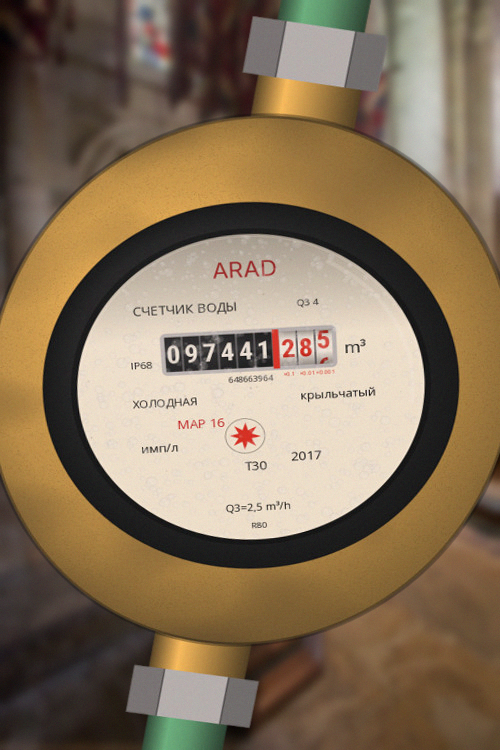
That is 97441.285 m³
